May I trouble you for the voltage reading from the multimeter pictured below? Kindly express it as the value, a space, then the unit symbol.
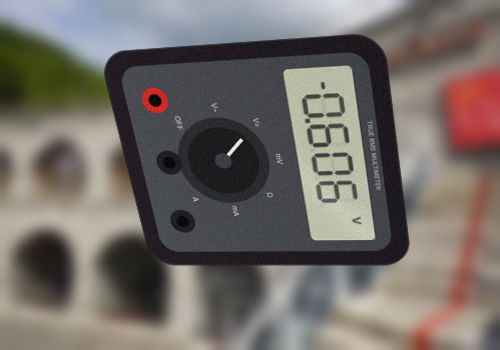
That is -0.606 V
